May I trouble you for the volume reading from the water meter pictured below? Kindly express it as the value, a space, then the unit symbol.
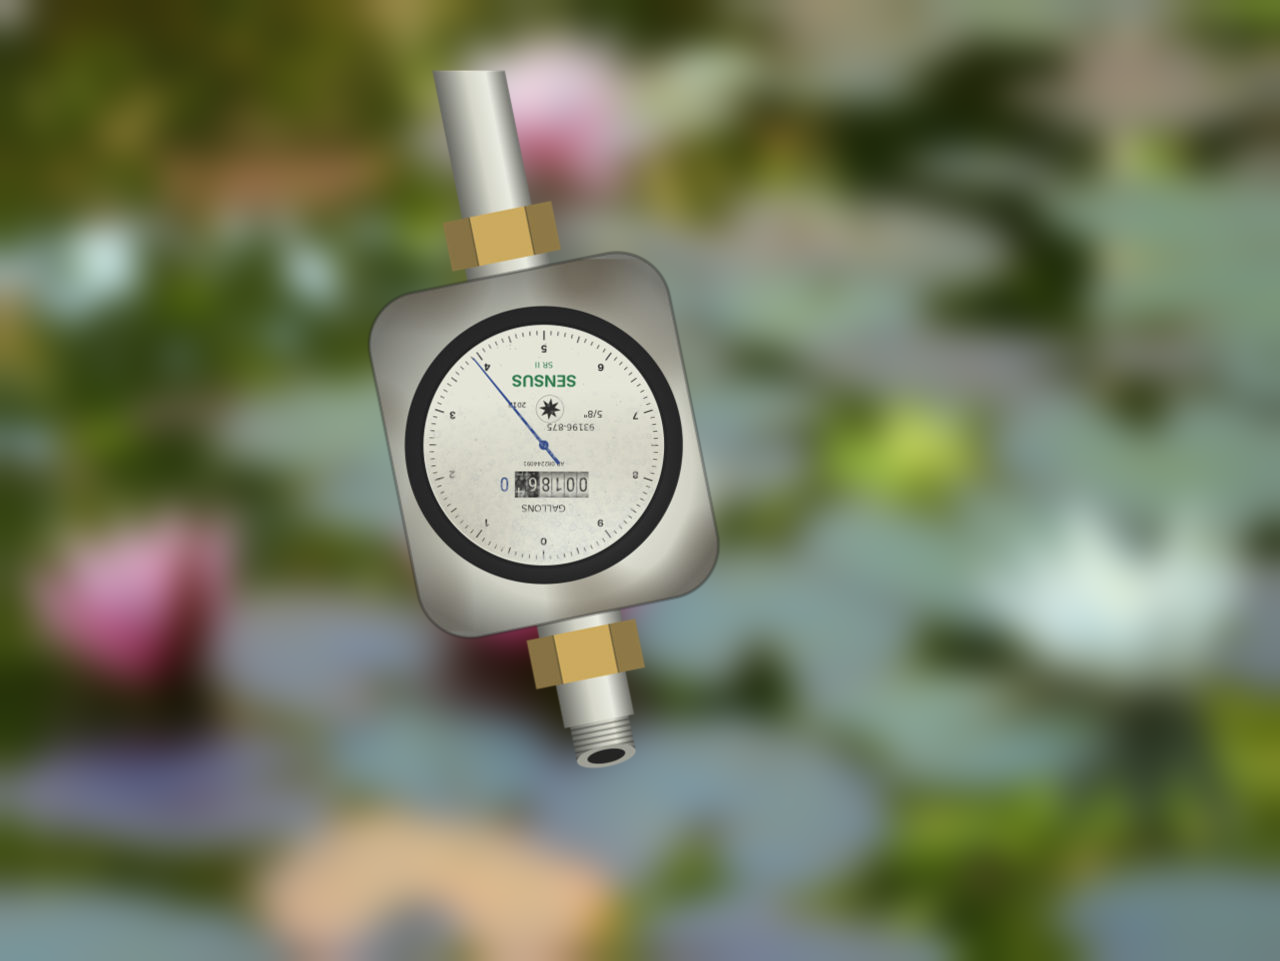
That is 18643.9 gal
